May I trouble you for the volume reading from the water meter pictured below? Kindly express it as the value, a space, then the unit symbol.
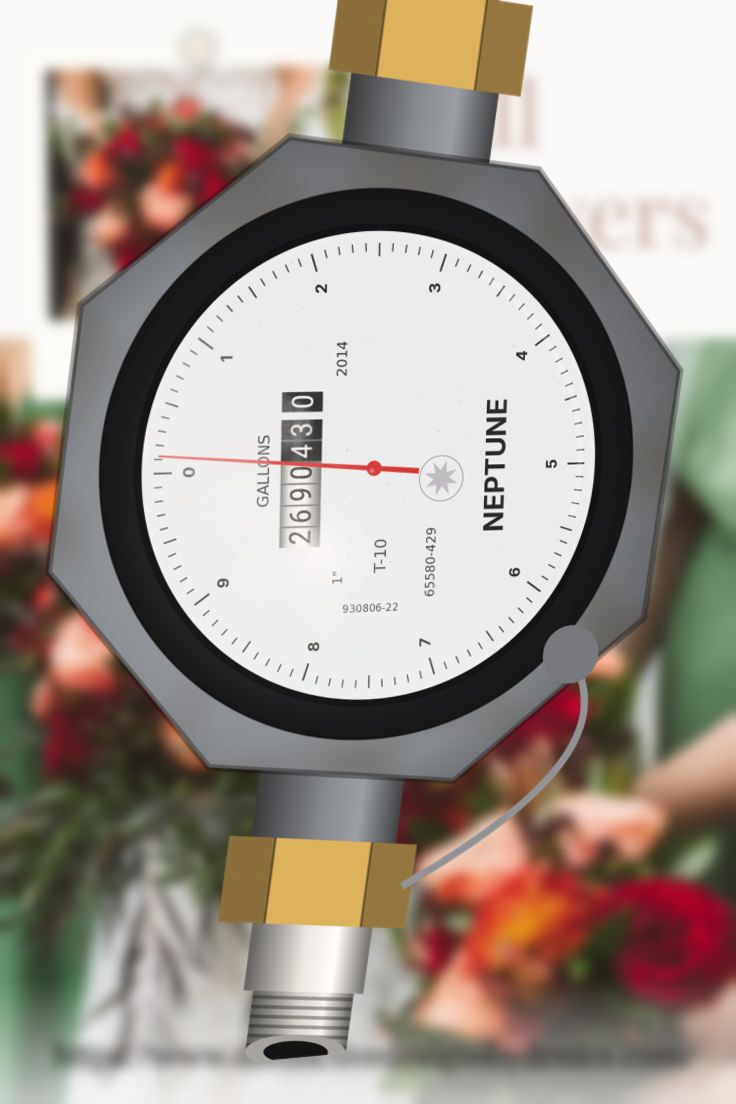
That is 2690430.1 gal
